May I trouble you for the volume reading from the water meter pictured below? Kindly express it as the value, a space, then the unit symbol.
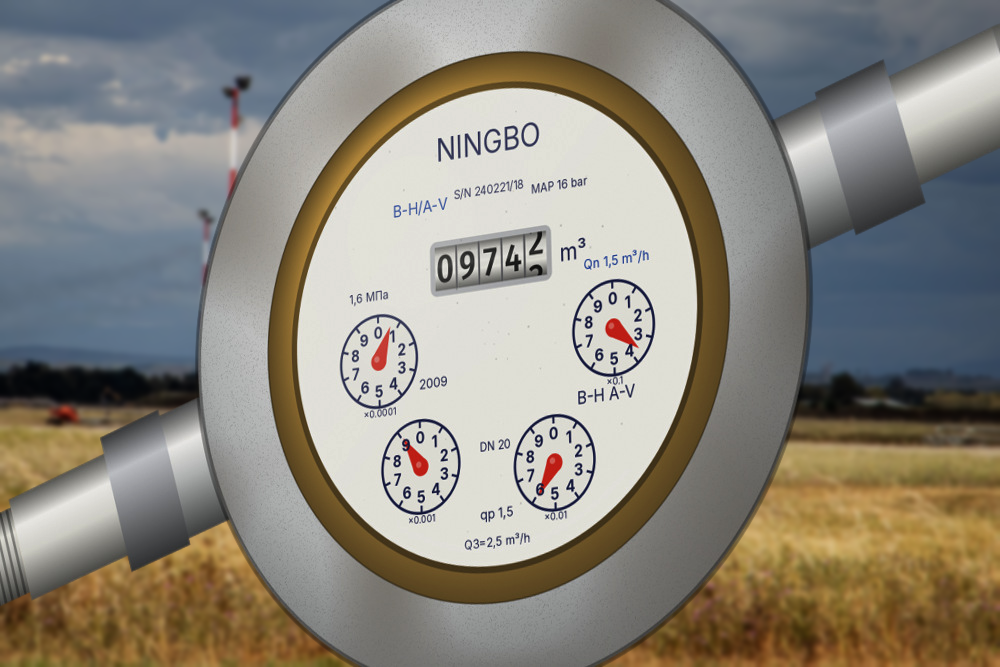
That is 9742.3590 m³
